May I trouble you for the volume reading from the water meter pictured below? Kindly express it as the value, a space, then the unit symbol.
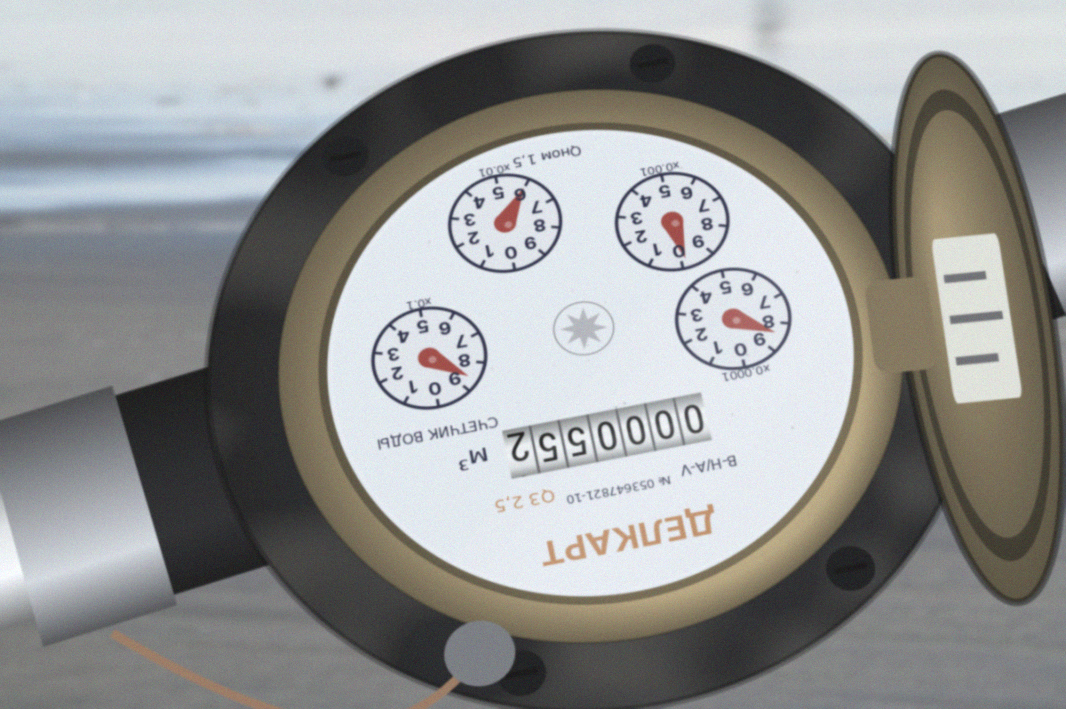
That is 551.8598 m³
